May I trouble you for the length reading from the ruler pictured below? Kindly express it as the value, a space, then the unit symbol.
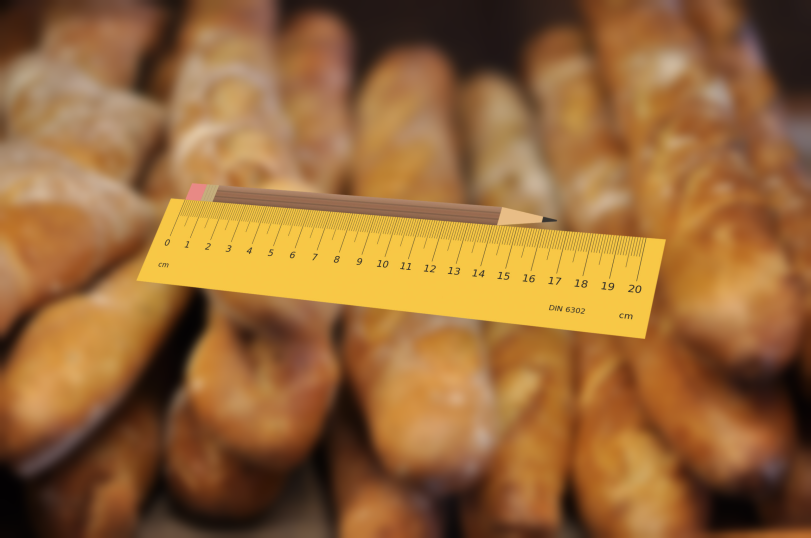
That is 16.5 cm
